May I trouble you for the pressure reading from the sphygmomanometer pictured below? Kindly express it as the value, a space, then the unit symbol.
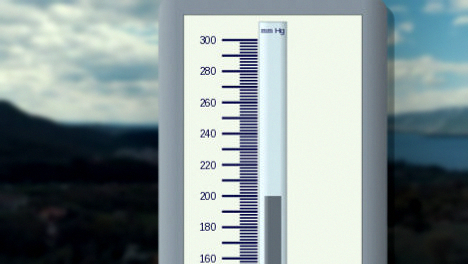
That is 200 mmHg
